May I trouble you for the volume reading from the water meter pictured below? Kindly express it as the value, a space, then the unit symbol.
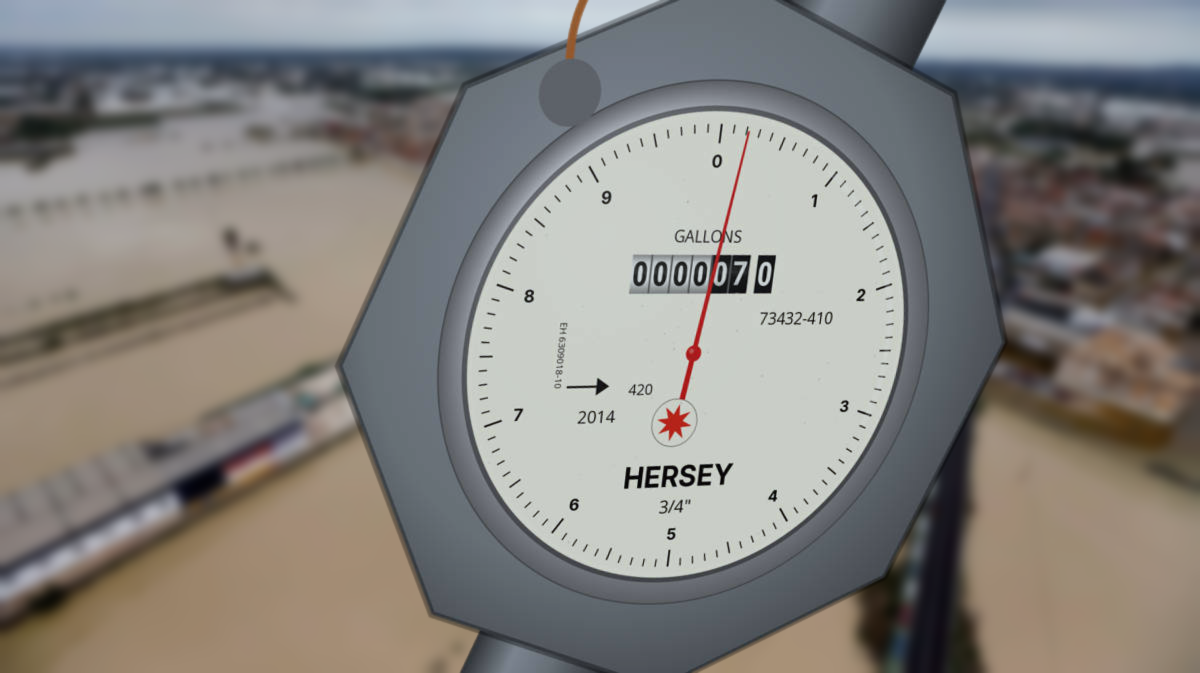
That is 70.2 gal
